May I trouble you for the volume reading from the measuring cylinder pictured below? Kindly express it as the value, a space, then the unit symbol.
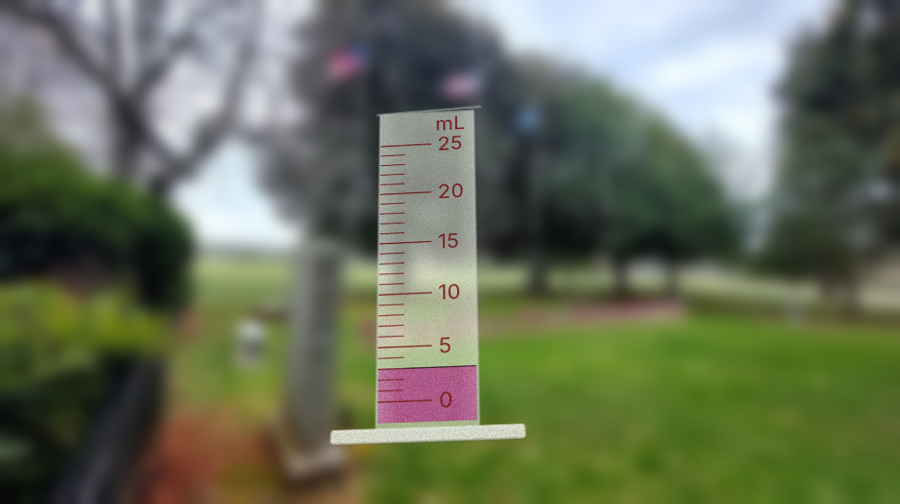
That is 3 mL
